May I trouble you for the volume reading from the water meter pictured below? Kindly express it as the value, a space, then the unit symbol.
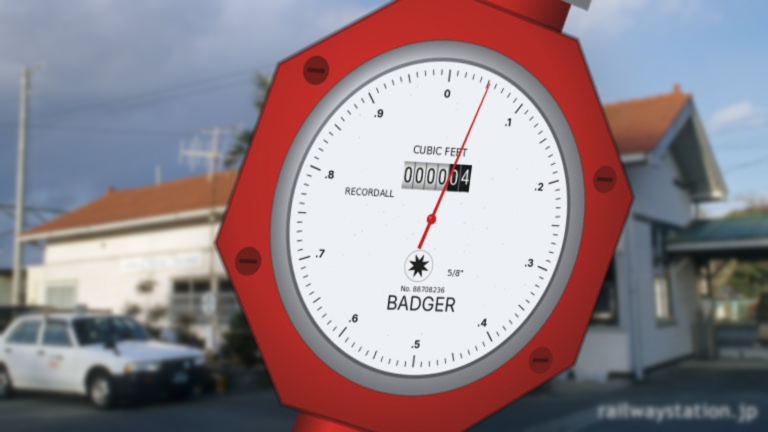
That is 4.05 ft³
